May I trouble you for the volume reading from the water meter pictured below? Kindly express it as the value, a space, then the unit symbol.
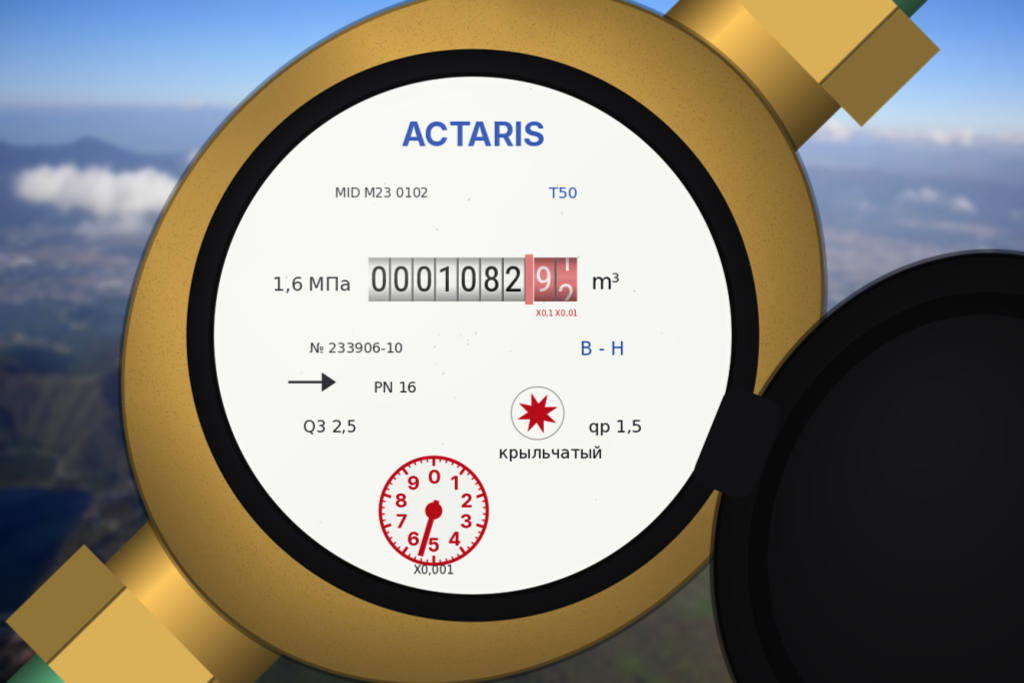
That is 1082.915 m³
